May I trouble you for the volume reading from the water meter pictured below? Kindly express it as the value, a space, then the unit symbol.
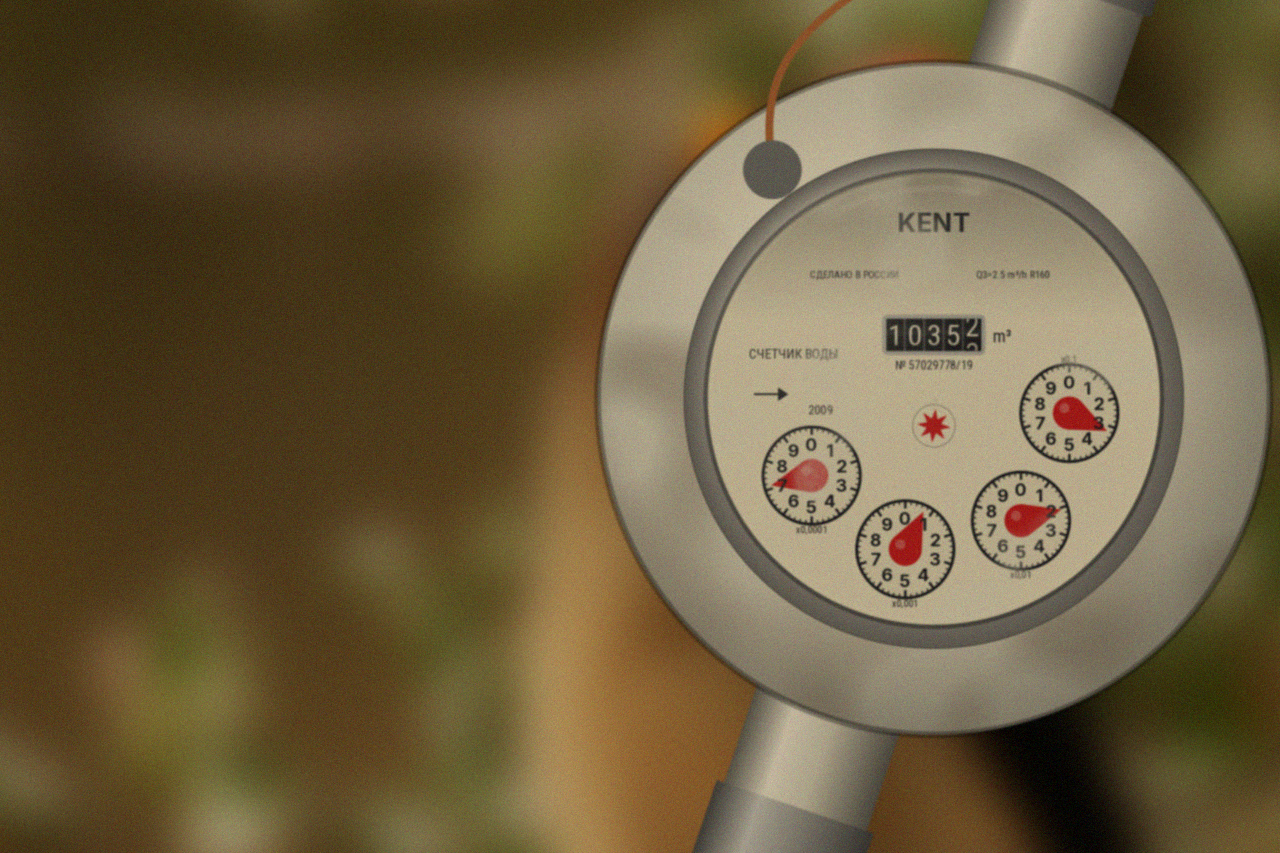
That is 10352.3207 m³
